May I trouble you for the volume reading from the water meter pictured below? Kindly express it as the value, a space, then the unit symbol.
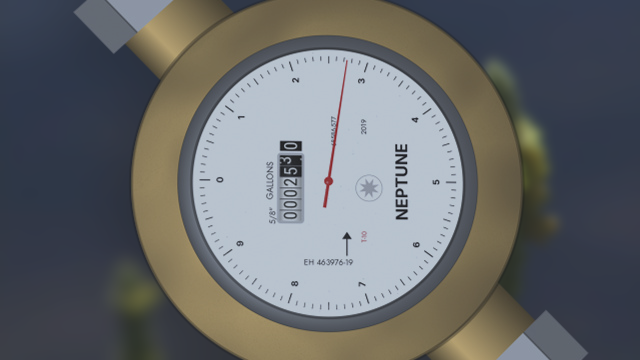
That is 2532.7 gal
